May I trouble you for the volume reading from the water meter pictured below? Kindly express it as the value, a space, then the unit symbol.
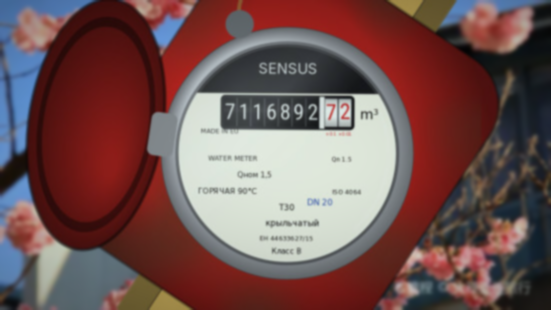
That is 7116892.72 m³
